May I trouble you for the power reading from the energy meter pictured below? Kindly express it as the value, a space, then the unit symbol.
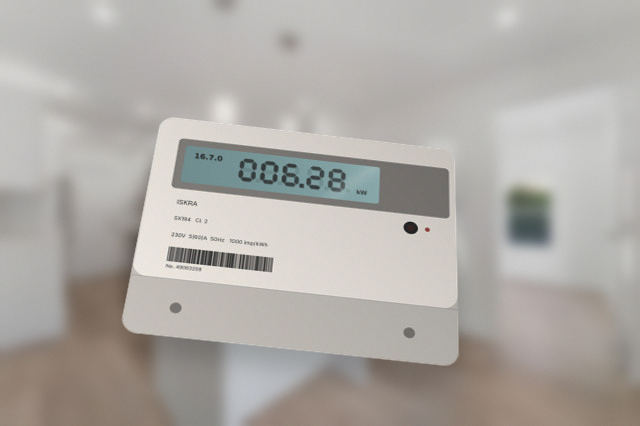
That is 6.28 kW
